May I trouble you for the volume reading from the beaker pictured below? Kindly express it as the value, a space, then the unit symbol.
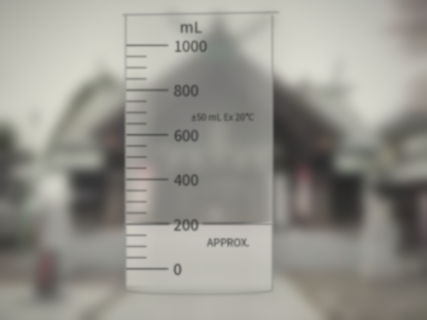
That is 200 mL
